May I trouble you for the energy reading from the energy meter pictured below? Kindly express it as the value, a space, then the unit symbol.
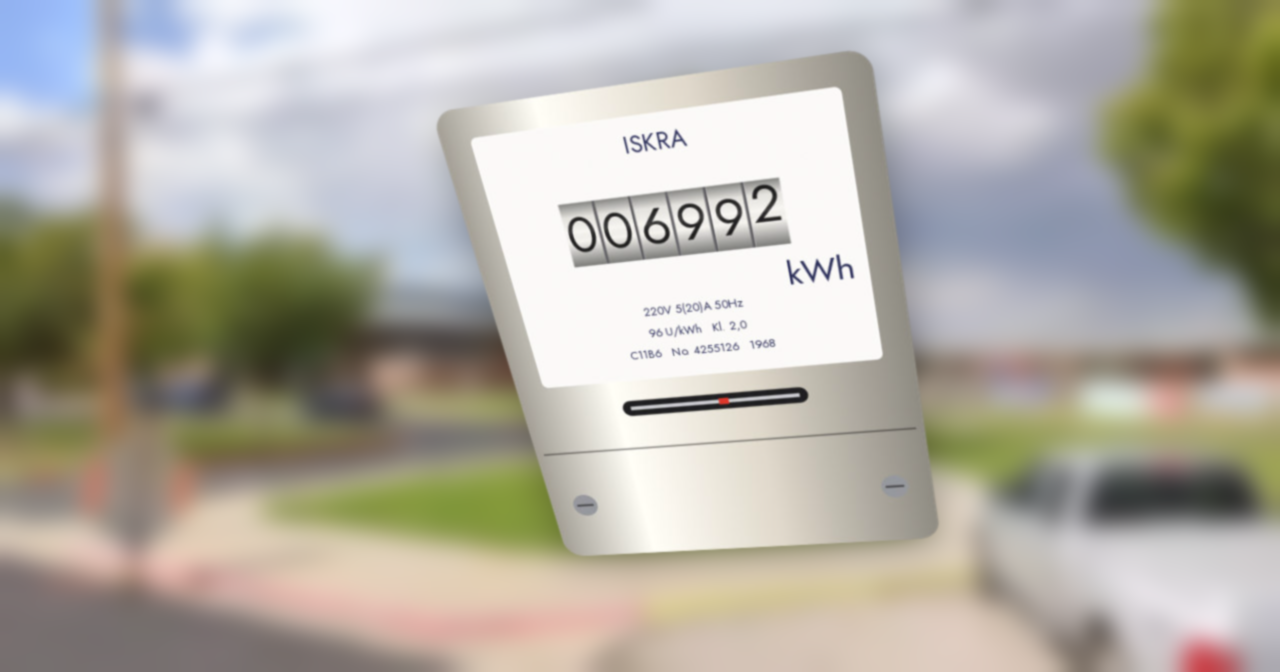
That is 6992 kWh
